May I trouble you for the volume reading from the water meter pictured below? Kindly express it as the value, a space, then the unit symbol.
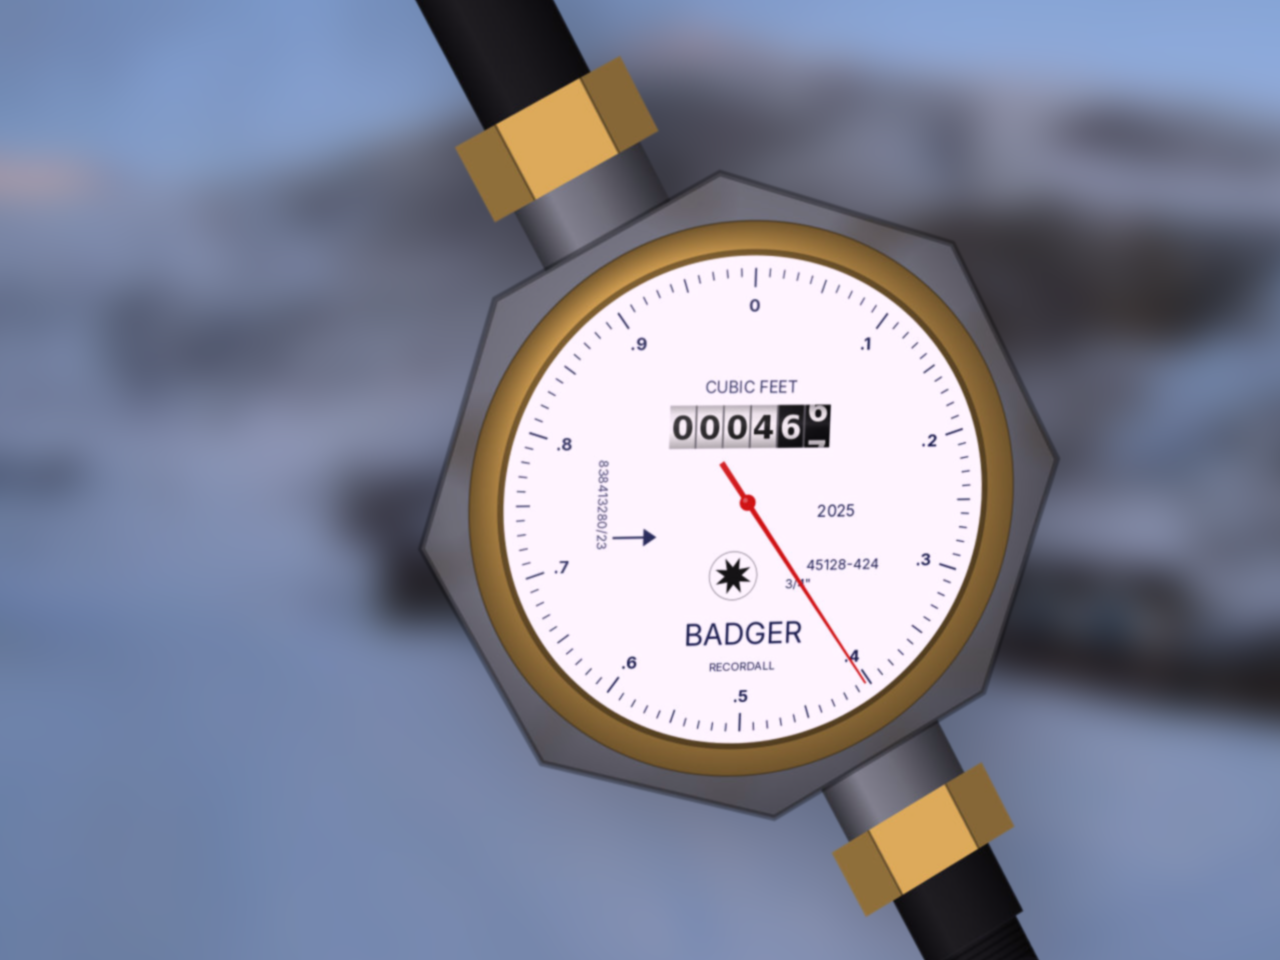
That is 466.40 ft³
